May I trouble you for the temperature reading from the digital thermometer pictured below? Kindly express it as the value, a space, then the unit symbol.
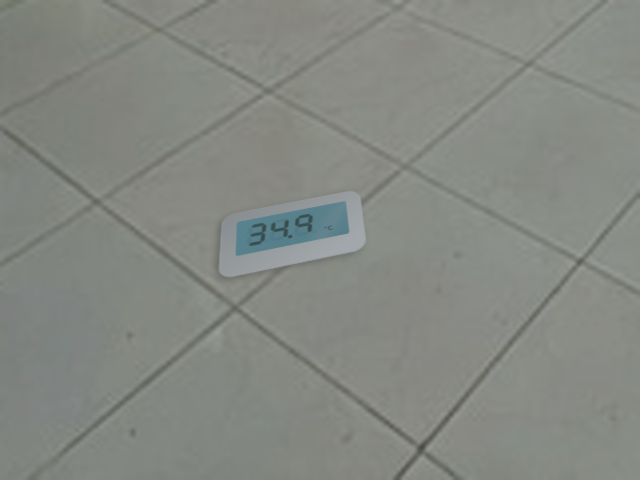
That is 34.9 °C
